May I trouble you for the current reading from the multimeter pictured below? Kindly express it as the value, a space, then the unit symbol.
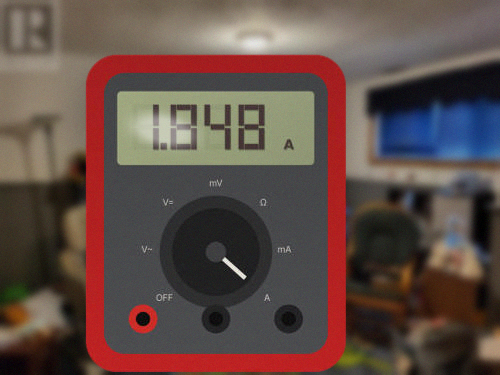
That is 1.848 A
